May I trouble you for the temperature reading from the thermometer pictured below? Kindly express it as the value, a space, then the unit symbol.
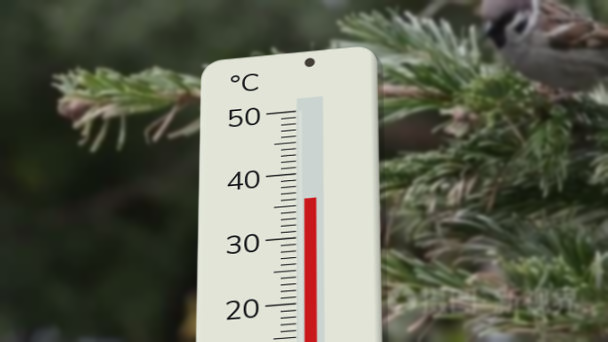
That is 36 °C
